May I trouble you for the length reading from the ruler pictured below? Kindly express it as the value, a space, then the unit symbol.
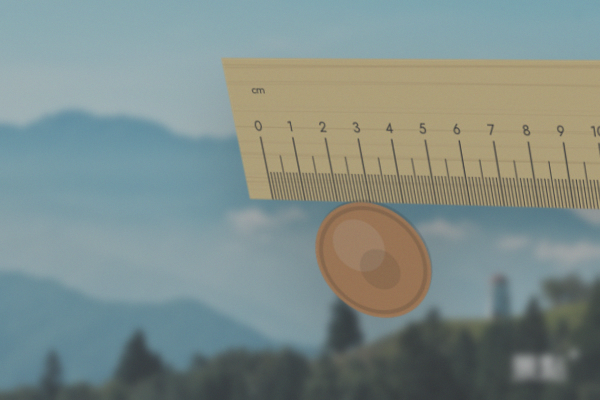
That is 3.5 cm
